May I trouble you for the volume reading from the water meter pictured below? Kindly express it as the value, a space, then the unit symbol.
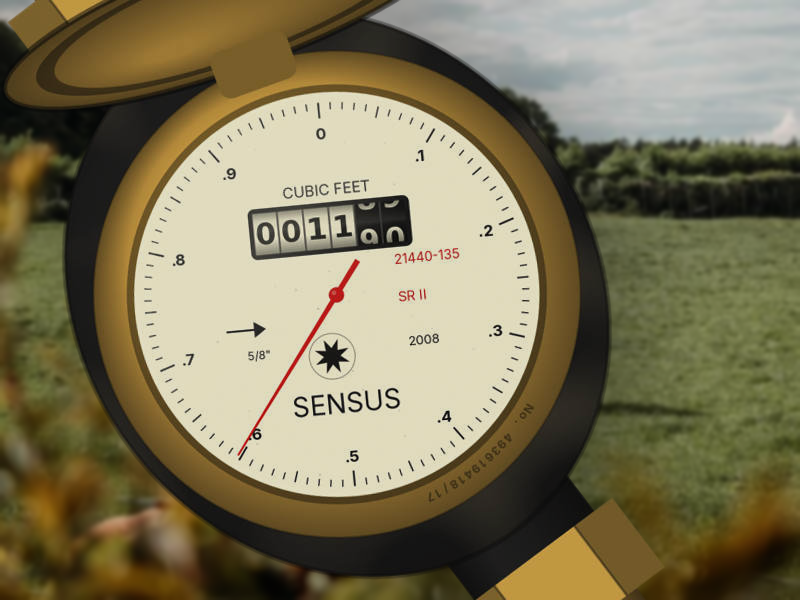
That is 1189.60 ft³
